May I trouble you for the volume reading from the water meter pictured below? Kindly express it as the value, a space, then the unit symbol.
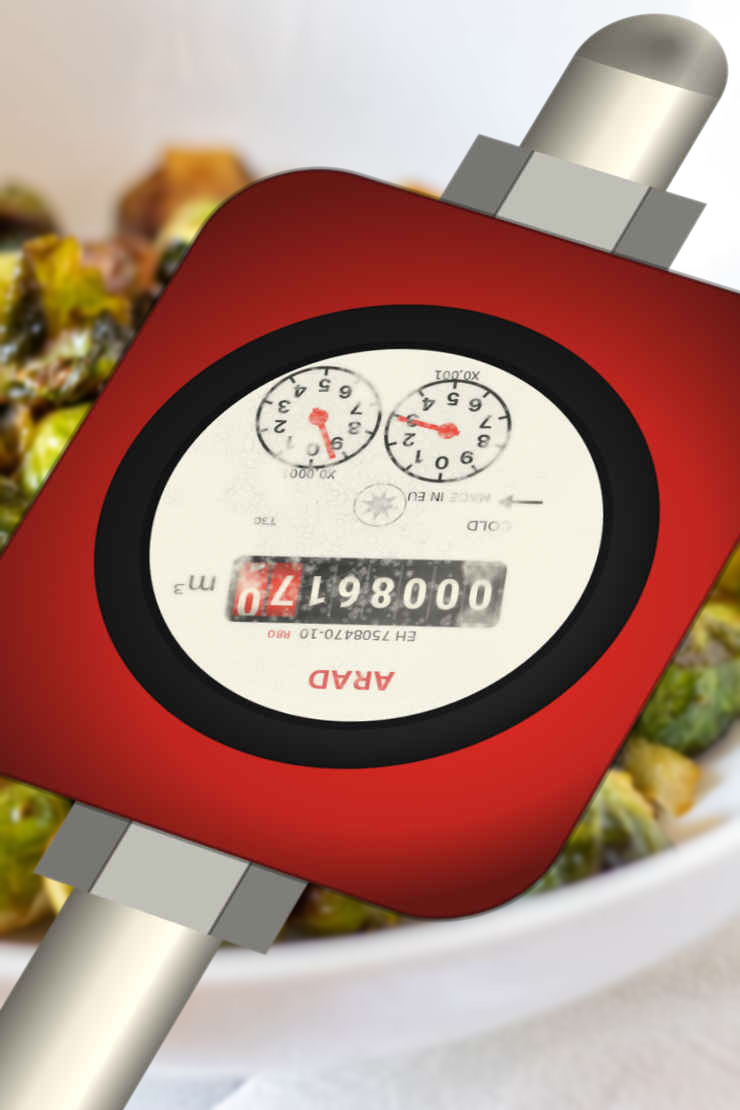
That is 861.7029 m³
